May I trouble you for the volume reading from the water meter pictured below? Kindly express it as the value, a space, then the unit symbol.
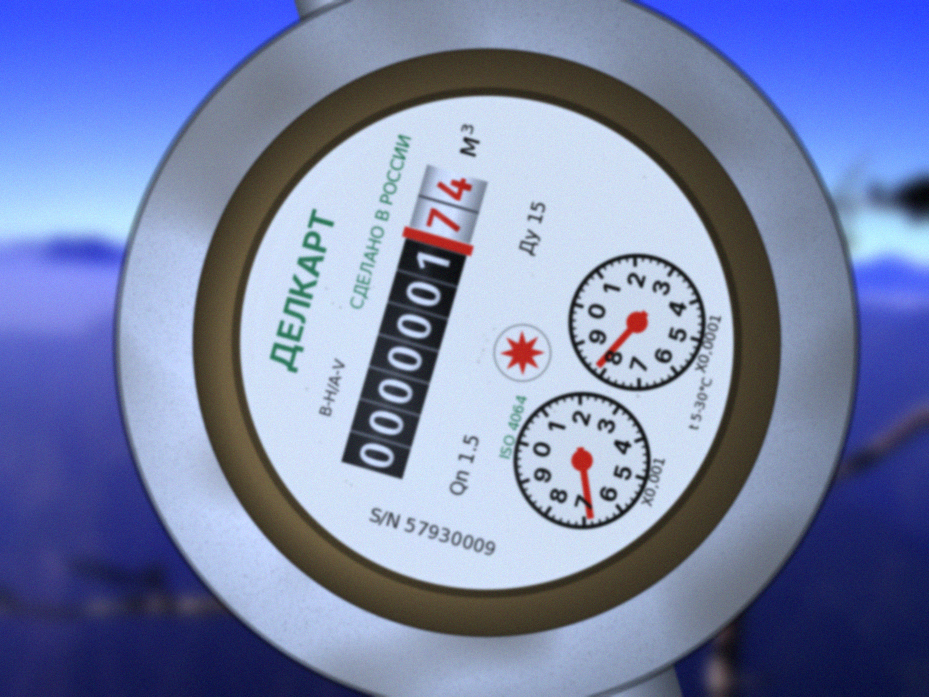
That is 1.7468 m³
